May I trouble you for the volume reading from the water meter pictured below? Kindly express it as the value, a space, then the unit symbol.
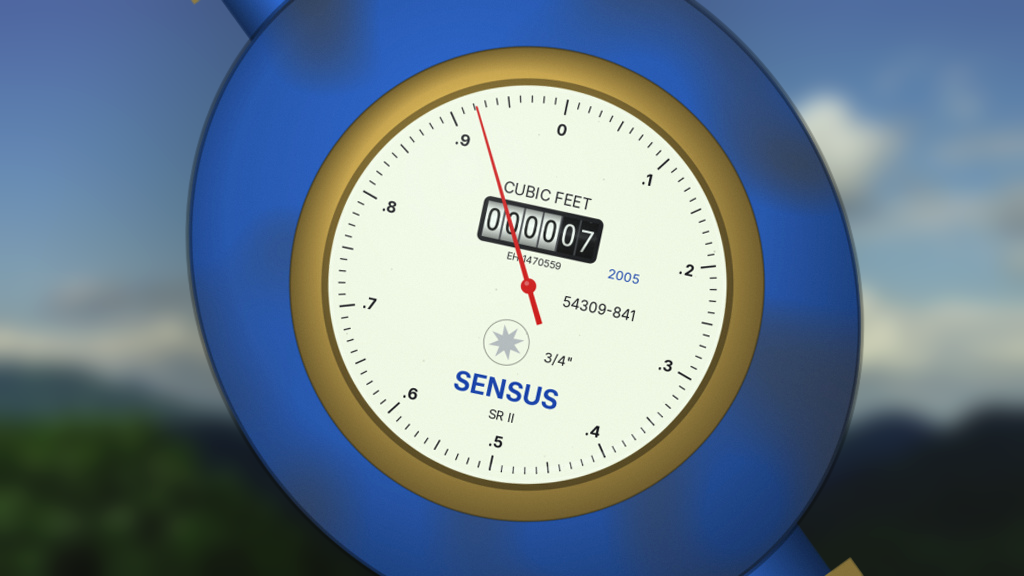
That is 6.92 ft³
